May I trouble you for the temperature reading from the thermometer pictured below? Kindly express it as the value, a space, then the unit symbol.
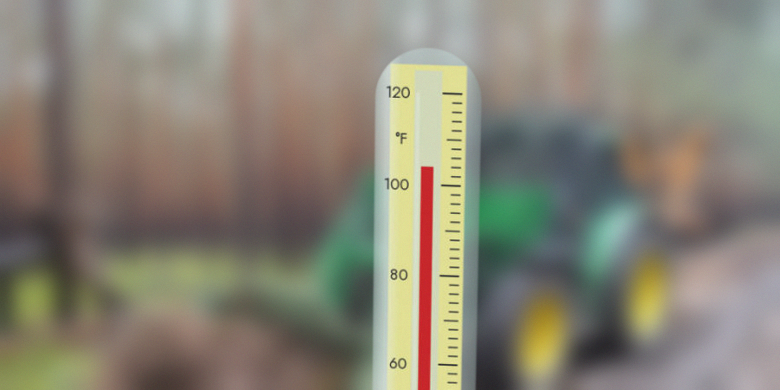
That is 104 °F
